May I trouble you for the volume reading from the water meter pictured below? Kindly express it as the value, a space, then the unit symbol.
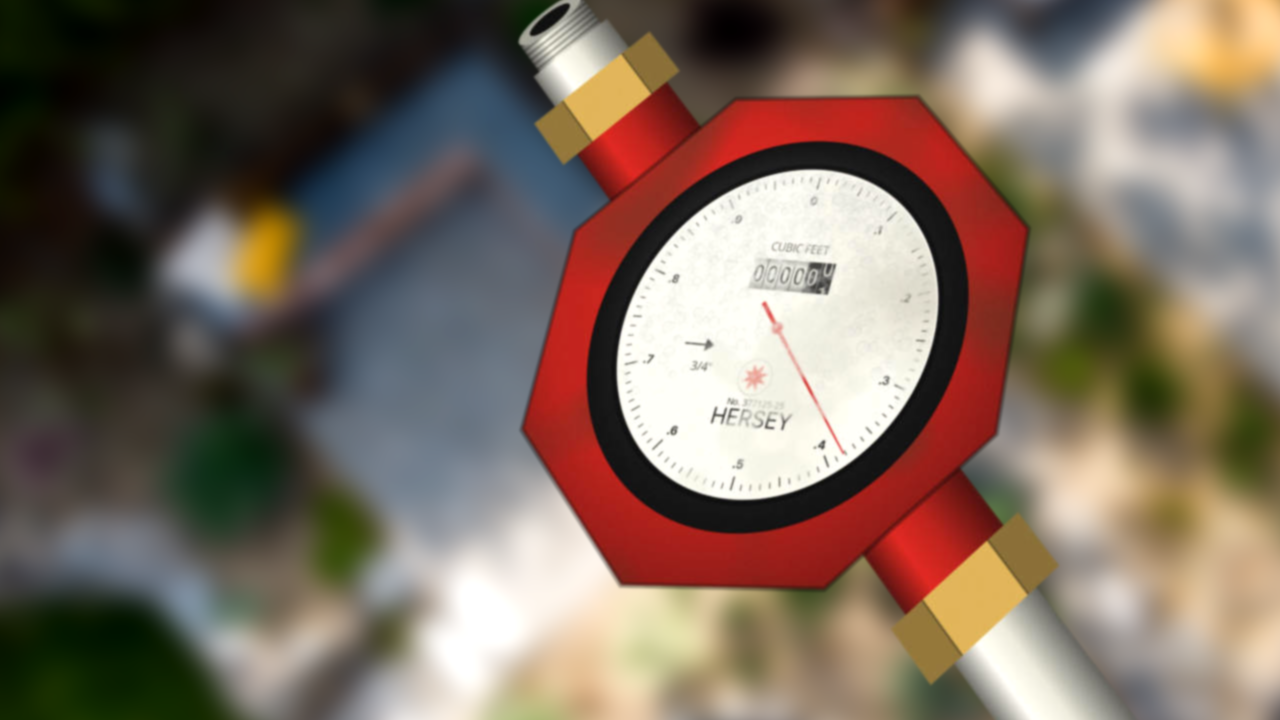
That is 0.38 ft³
